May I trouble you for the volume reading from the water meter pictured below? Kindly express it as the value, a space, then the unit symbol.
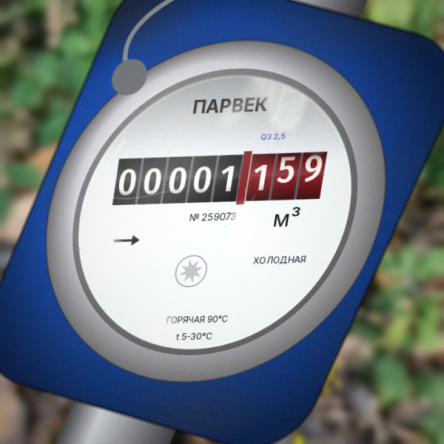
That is 1.159 m³
